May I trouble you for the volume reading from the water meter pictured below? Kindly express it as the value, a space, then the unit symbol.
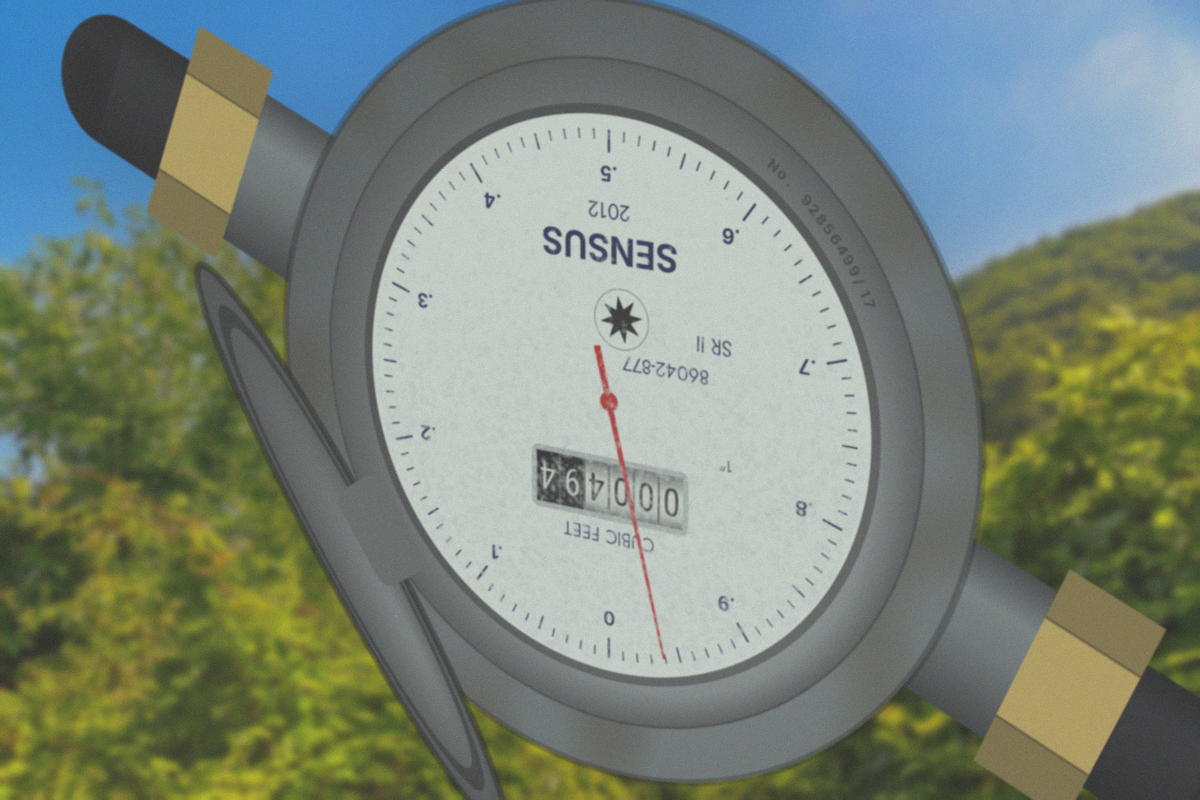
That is 493.96 ft³
